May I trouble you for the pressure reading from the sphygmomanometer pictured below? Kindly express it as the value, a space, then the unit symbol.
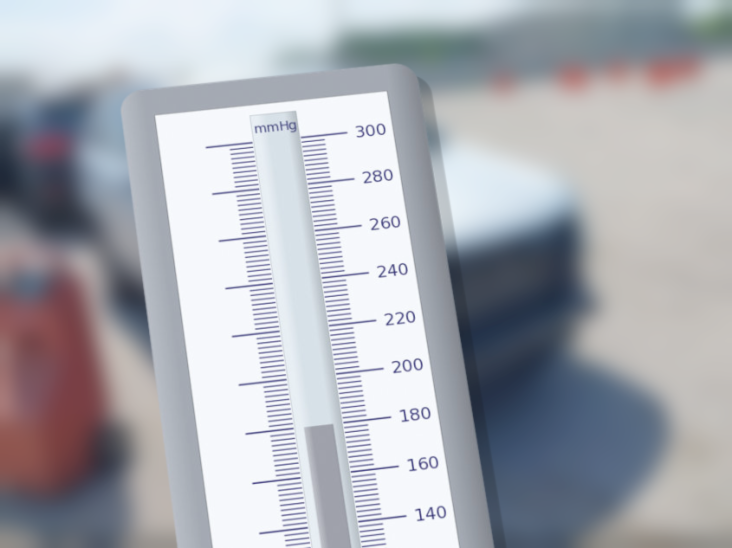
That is 180 mmHg
